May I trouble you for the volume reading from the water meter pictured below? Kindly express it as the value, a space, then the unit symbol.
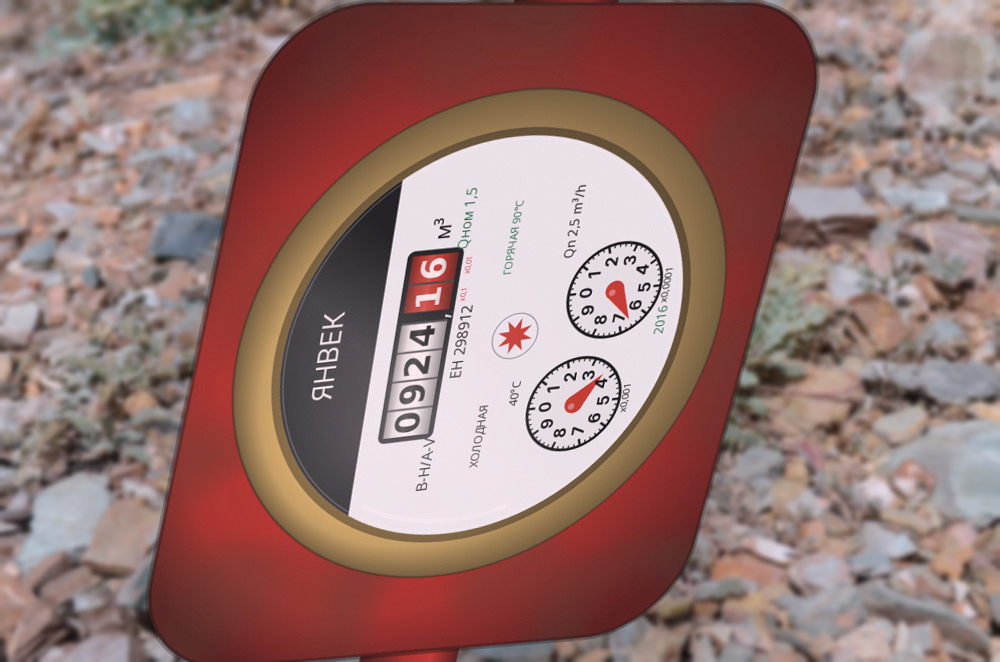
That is 924.1636 m³
